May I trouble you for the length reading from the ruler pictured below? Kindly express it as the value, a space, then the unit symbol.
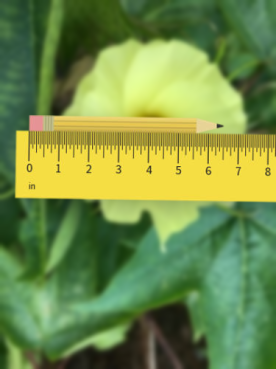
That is 6.5 in
